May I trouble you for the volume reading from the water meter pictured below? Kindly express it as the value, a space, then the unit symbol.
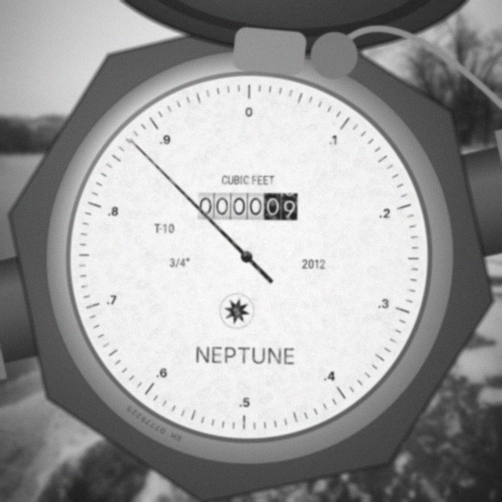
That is 8.87 ft³
